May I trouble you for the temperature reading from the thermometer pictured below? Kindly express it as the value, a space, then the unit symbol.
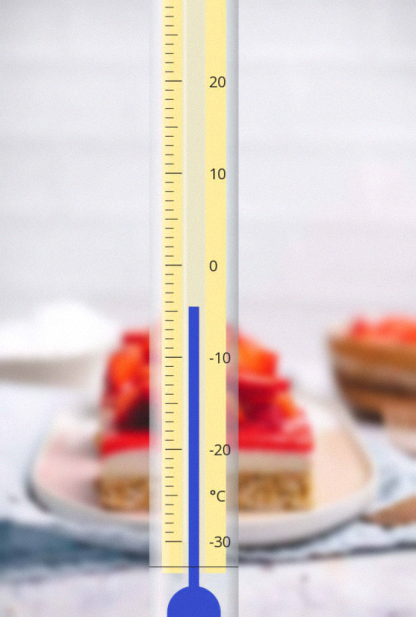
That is -4.5 °C
